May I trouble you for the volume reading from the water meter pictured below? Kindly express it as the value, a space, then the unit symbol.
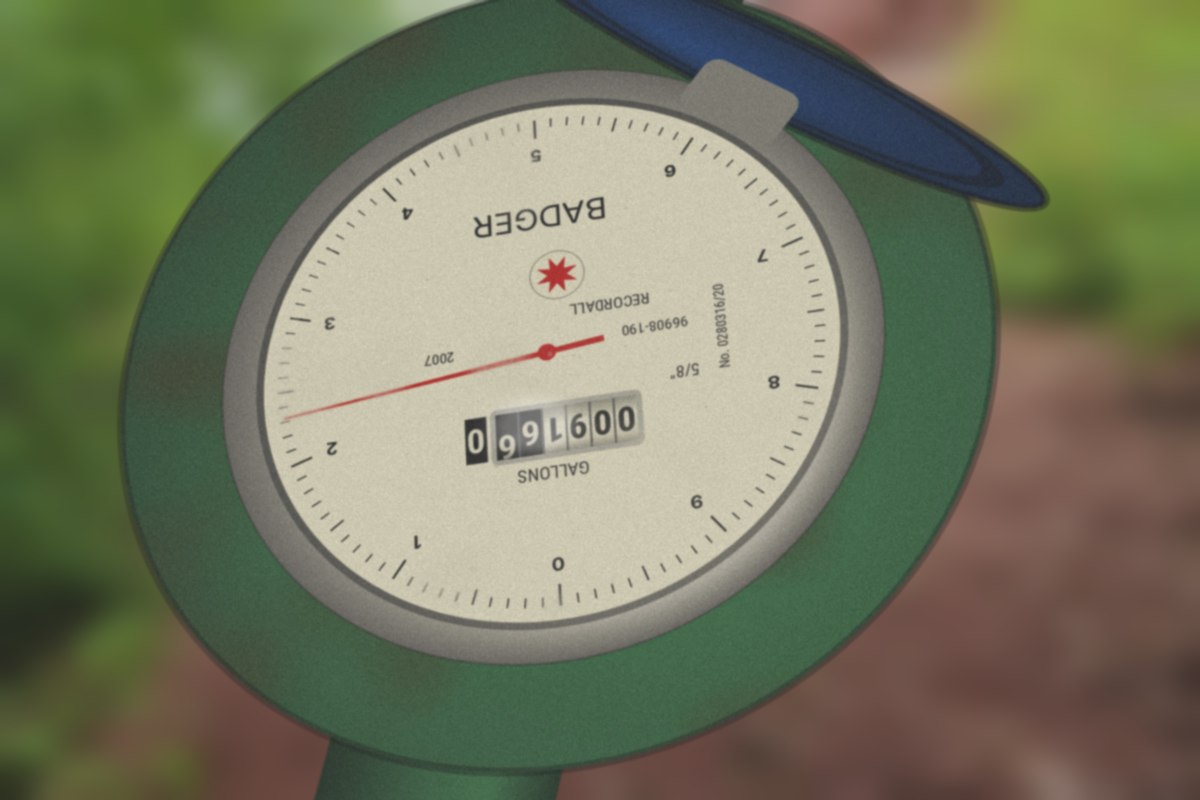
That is 91662.3 gal
